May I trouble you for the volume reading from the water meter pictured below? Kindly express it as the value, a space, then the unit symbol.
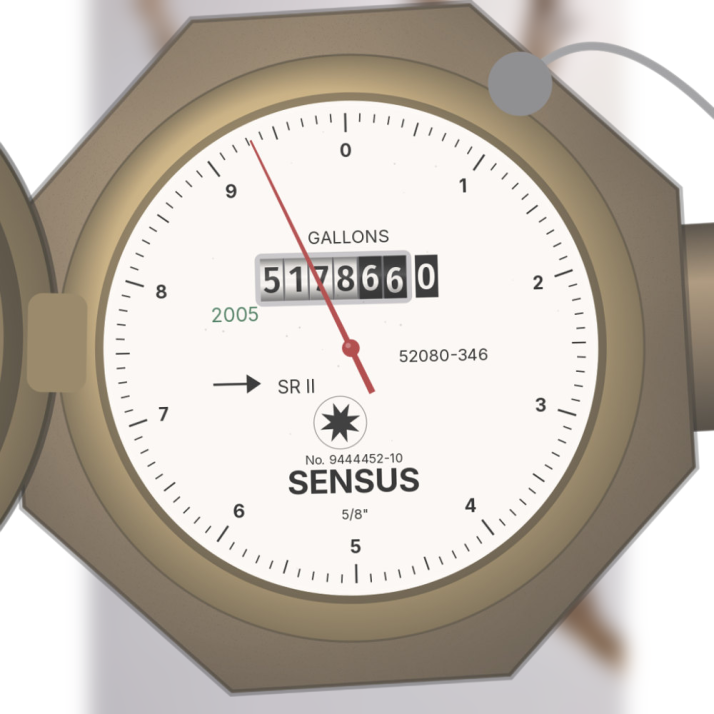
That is 5178659.3 gal
